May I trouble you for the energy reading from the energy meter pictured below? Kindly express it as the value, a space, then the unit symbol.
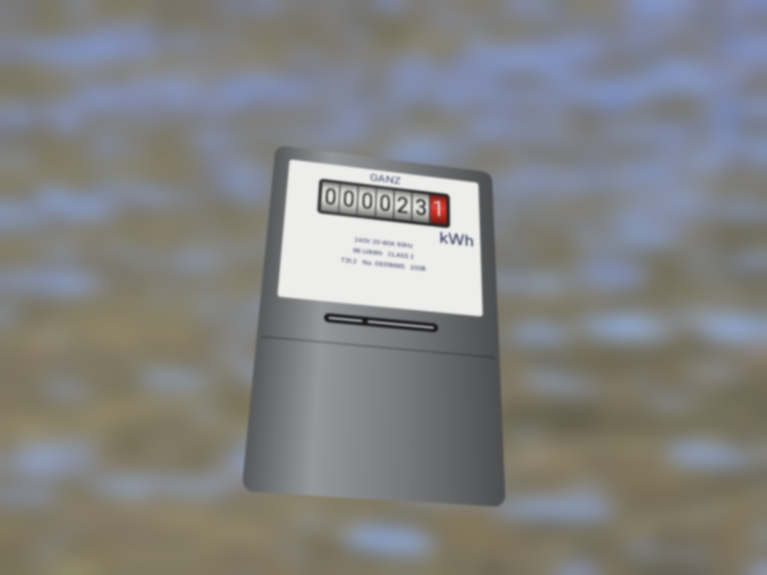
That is 23.1 kWh
